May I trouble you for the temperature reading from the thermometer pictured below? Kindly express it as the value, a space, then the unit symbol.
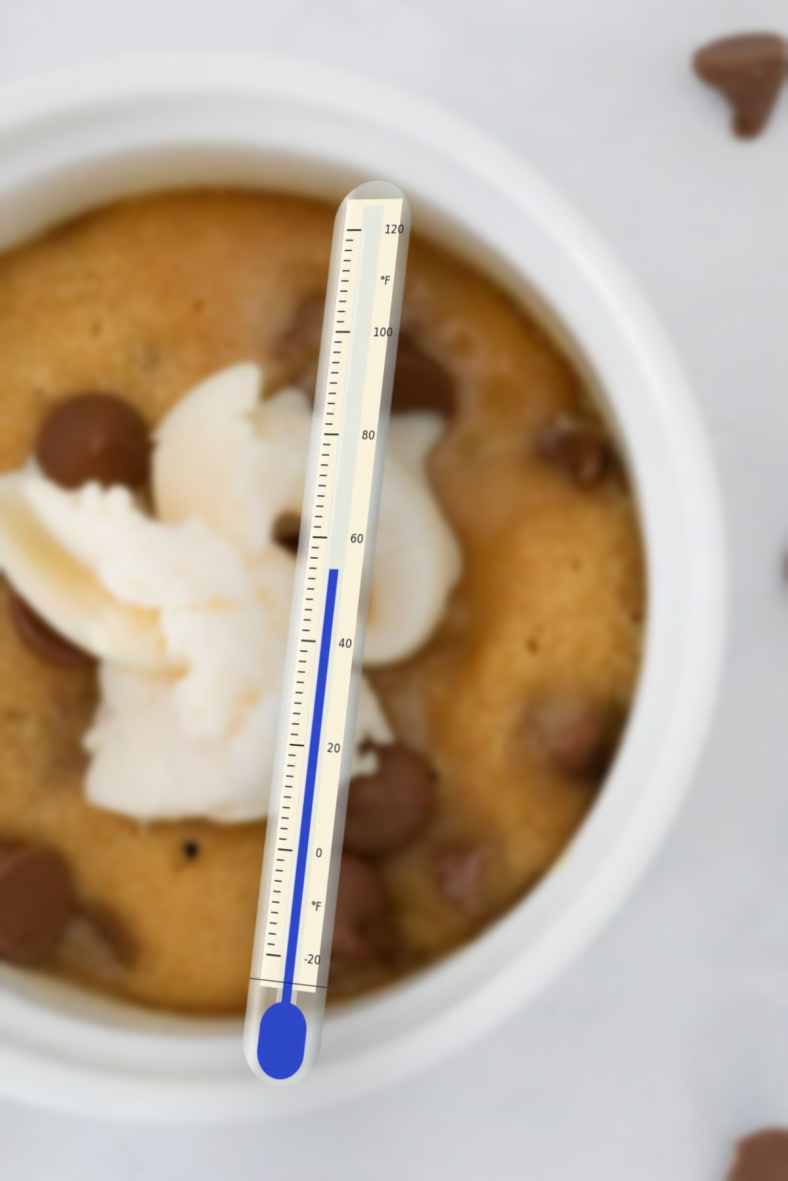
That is 54 °F
